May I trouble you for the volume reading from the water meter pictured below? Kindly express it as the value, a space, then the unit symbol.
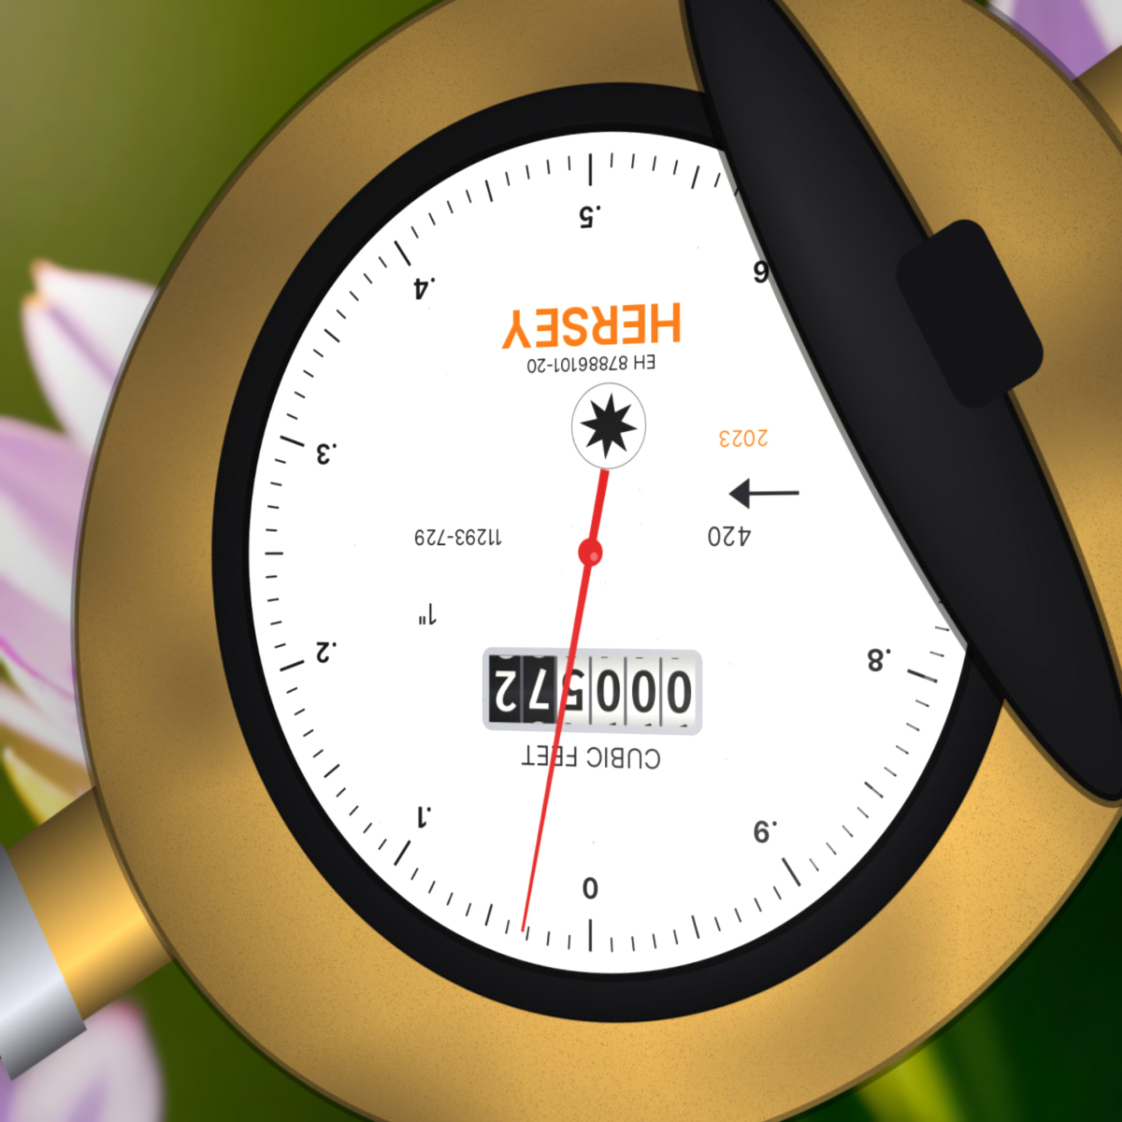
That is 572.03 ft³
